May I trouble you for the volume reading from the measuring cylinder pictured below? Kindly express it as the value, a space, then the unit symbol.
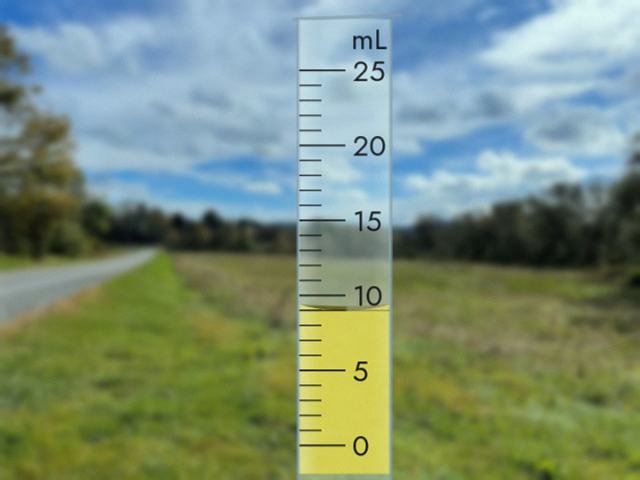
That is 9 mL
